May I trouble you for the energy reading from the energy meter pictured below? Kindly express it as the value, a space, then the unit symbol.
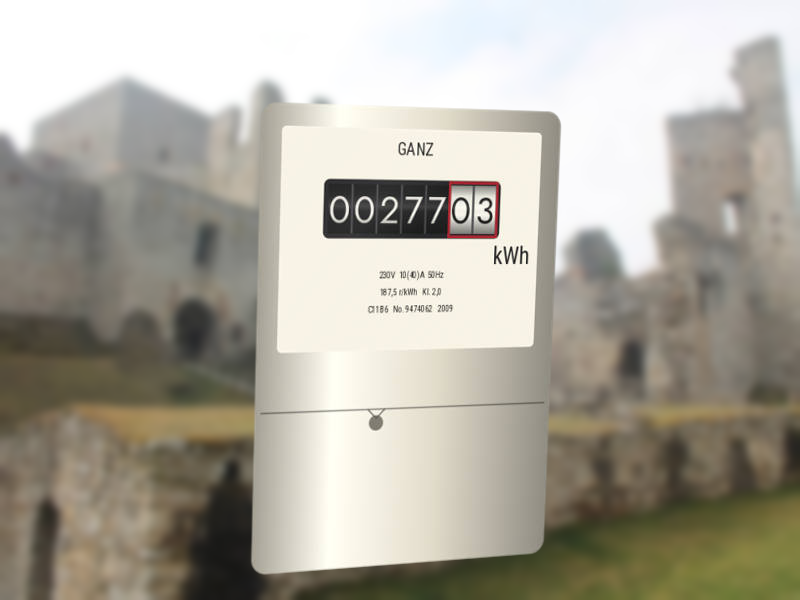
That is 277.03 kWh
